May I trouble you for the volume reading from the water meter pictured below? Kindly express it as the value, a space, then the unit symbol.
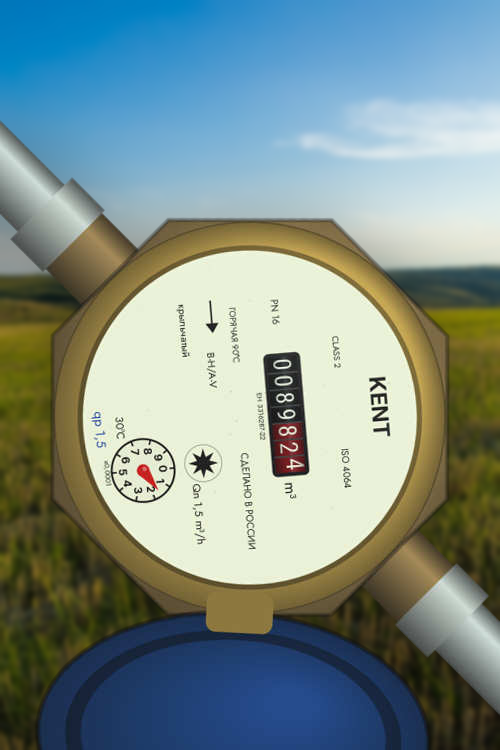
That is 89.8241 m³
